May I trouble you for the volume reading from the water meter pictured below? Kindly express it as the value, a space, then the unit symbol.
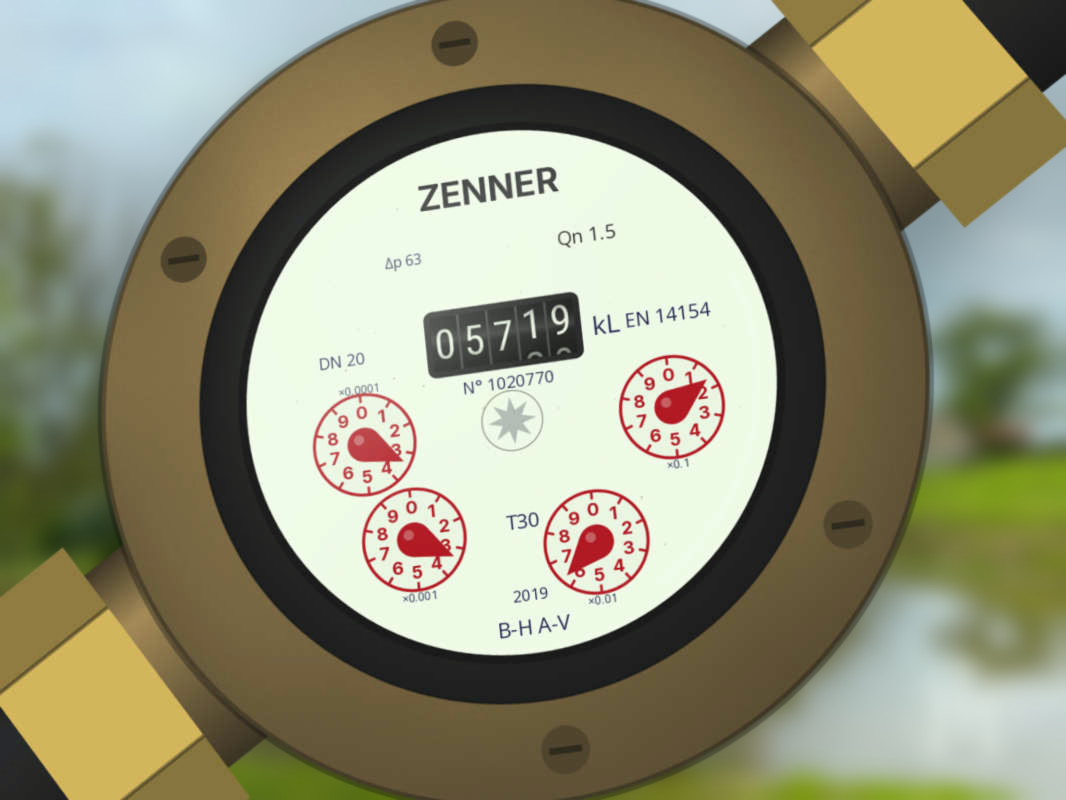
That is 5719.1633 kL
